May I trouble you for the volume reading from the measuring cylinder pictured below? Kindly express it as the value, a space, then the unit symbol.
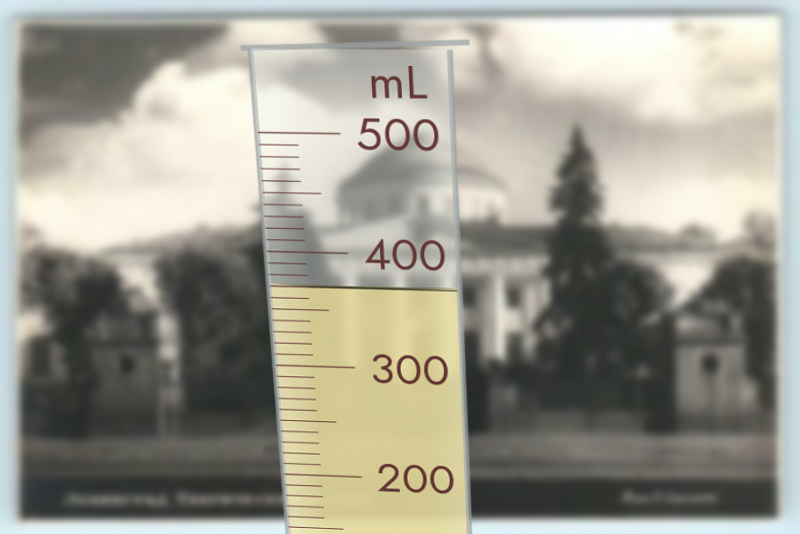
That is 370 mL
